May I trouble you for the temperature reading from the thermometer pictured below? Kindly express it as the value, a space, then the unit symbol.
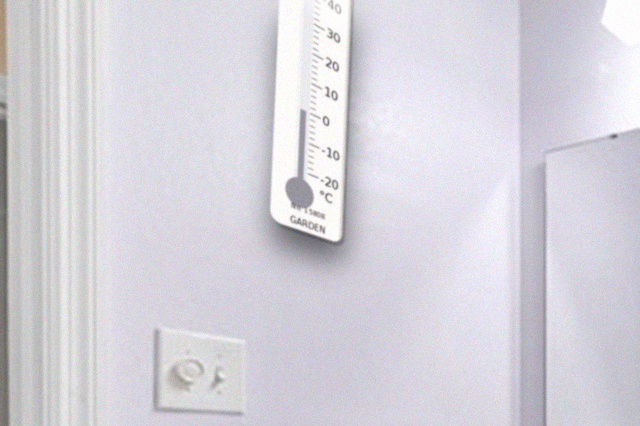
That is 0 °C
